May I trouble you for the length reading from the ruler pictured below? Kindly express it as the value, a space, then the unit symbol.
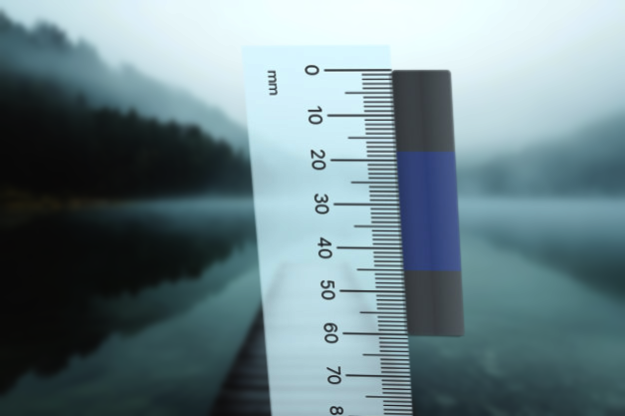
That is 60 mm
